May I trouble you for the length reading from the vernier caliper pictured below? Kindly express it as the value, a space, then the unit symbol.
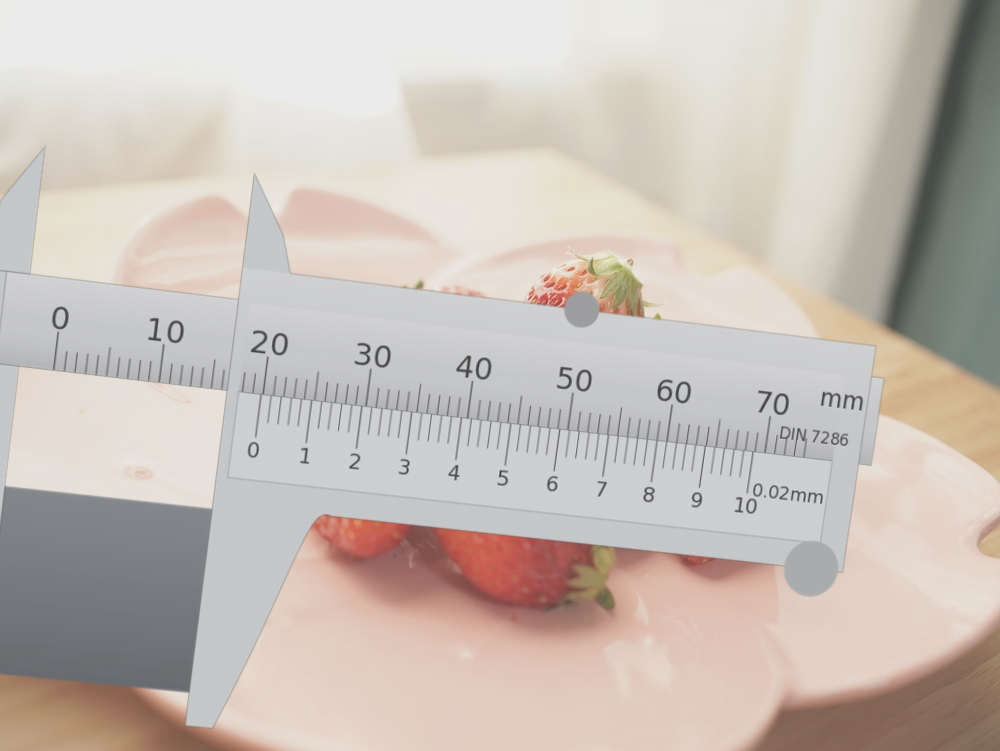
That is 19.8 mm
